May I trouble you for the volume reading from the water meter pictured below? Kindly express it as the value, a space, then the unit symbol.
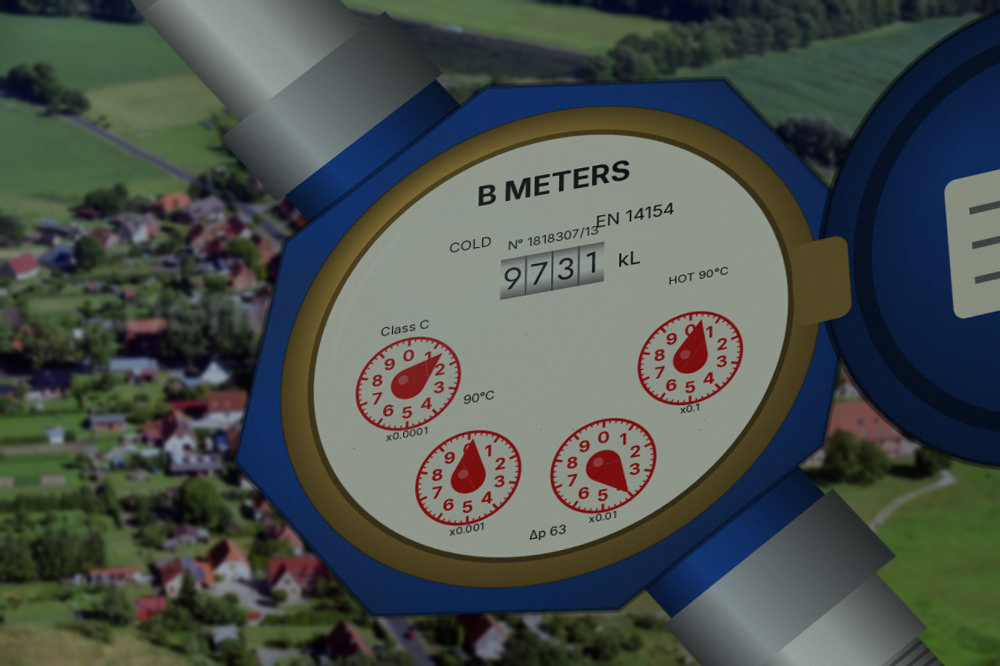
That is 9731.0401 kL
